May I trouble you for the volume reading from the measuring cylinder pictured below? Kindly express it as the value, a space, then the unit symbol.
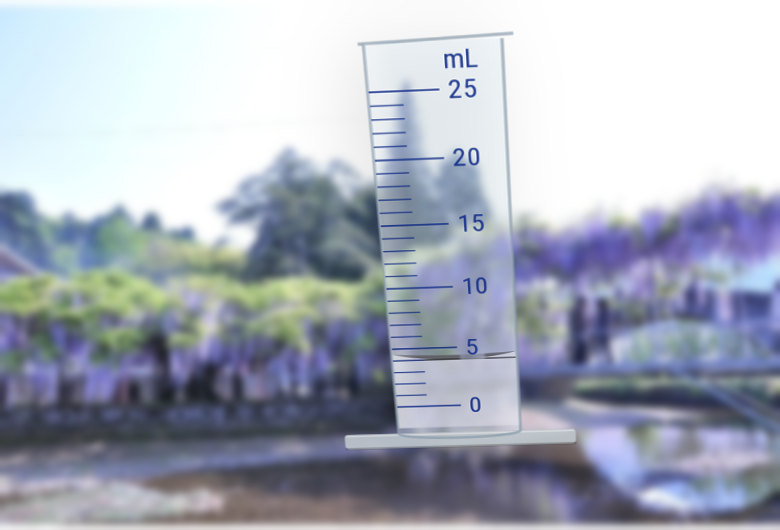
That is 4 mL
